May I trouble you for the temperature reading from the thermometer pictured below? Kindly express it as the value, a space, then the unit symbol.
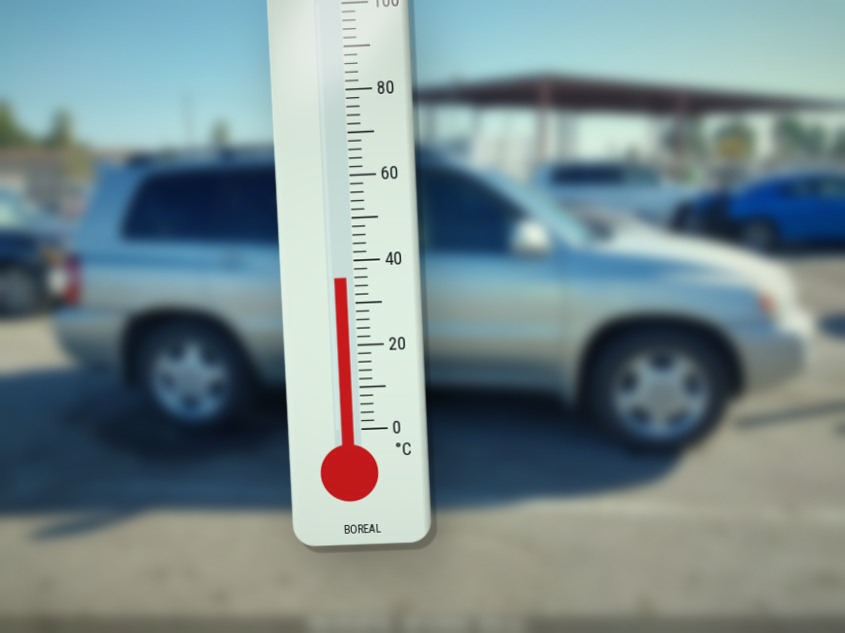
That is 36 °C
